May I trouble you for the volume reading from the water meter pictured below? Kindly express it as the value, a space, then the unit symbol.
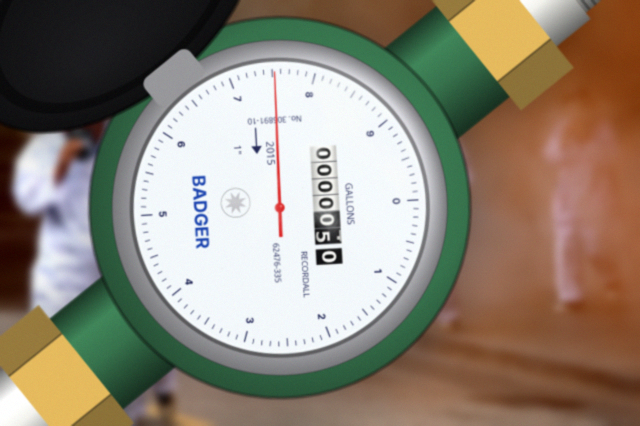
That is 47.5 gal
